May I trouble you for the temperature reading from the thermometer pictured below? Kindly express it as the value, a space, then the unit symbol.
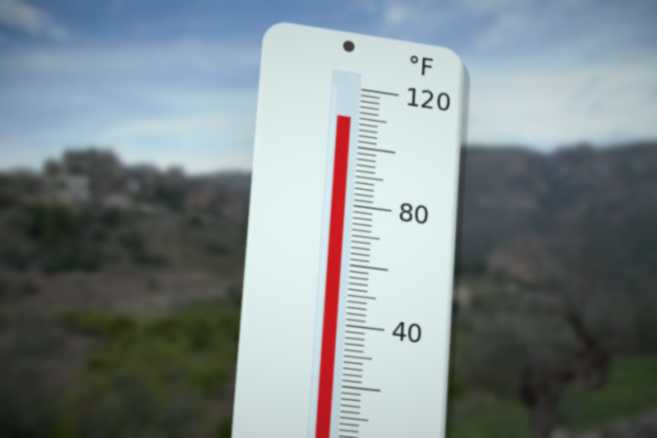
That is 110 °F
